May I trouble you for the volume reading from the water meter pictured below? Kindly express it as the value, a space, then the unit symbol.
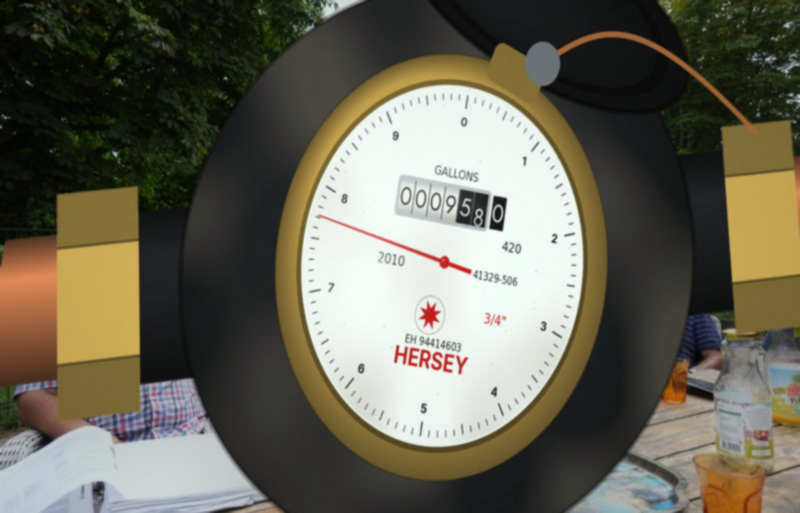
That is 9577.7 gal
